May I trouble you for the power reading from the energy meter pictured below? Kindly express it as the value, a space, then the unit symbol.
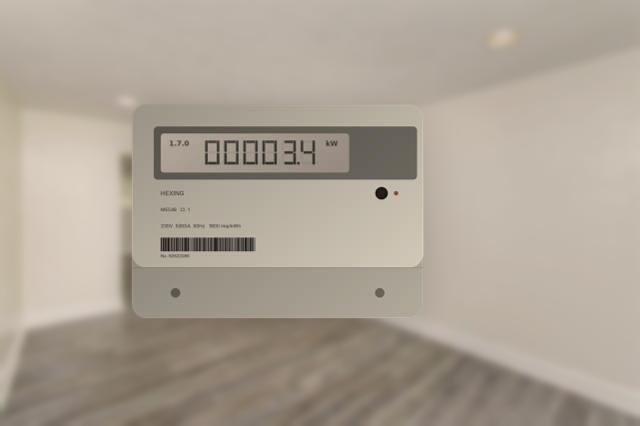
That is 3.4 kW
